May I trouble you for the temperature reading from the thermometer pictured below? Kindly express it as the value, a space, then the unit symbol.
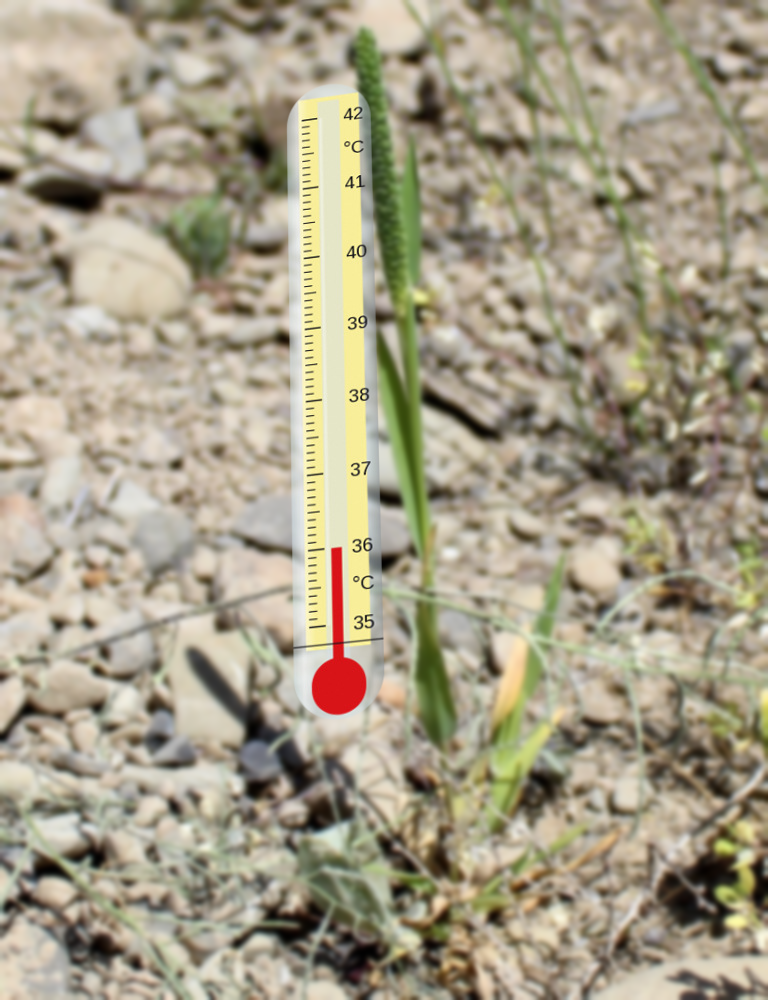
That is 36 °C
